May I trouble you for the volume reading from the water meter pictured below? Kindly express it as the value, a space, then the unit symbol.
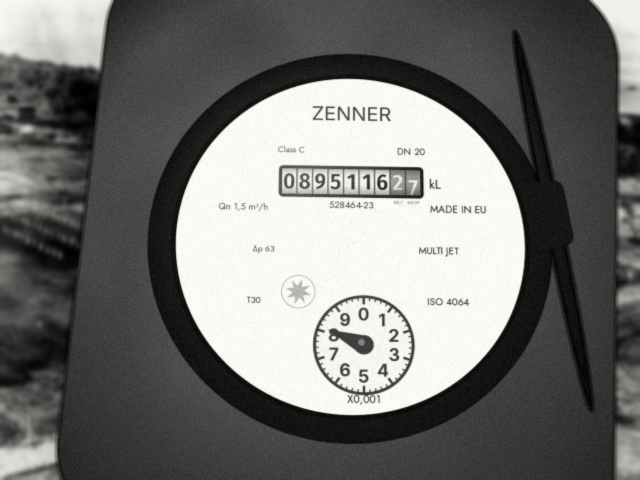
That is 895116.268 kL
